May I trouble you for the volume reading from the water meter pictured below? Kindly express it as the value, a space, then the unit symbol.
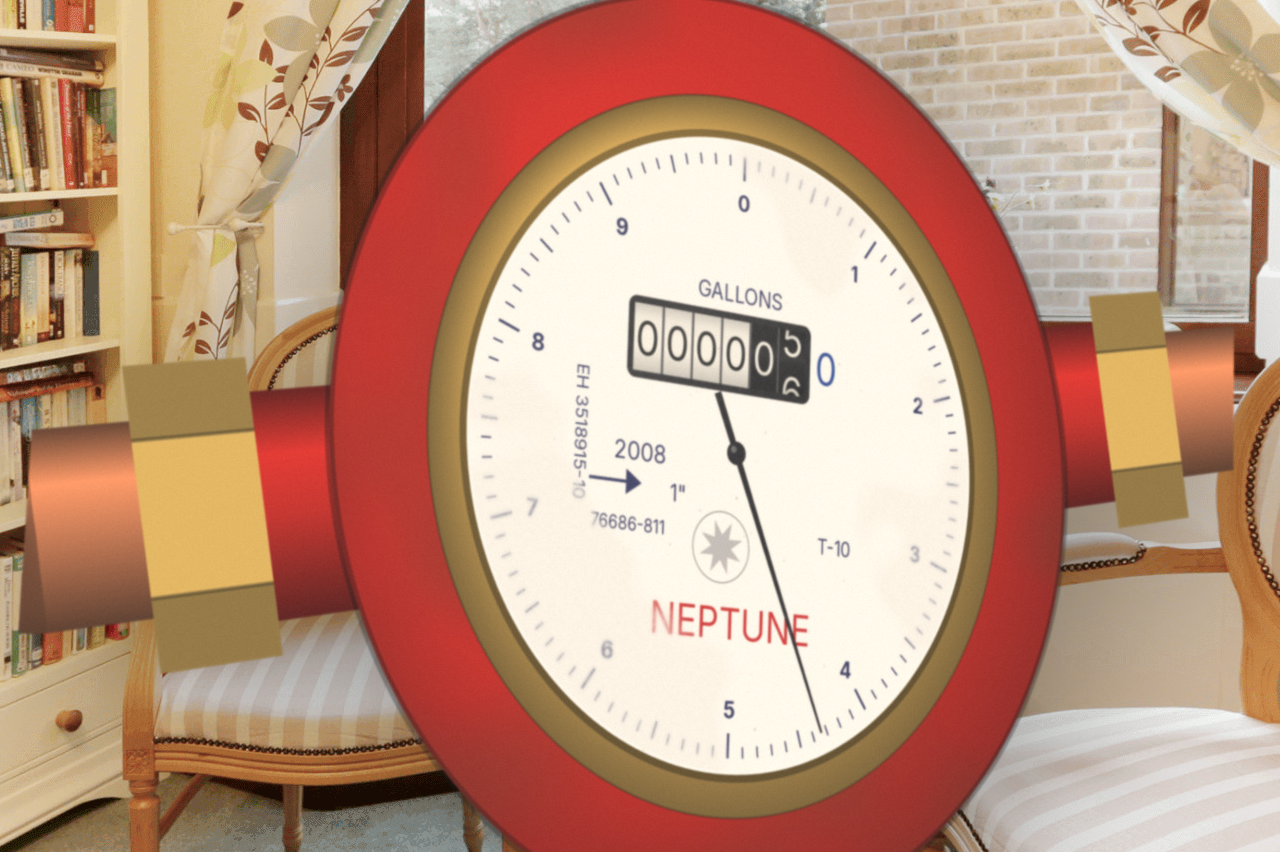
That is 54.3 gal
